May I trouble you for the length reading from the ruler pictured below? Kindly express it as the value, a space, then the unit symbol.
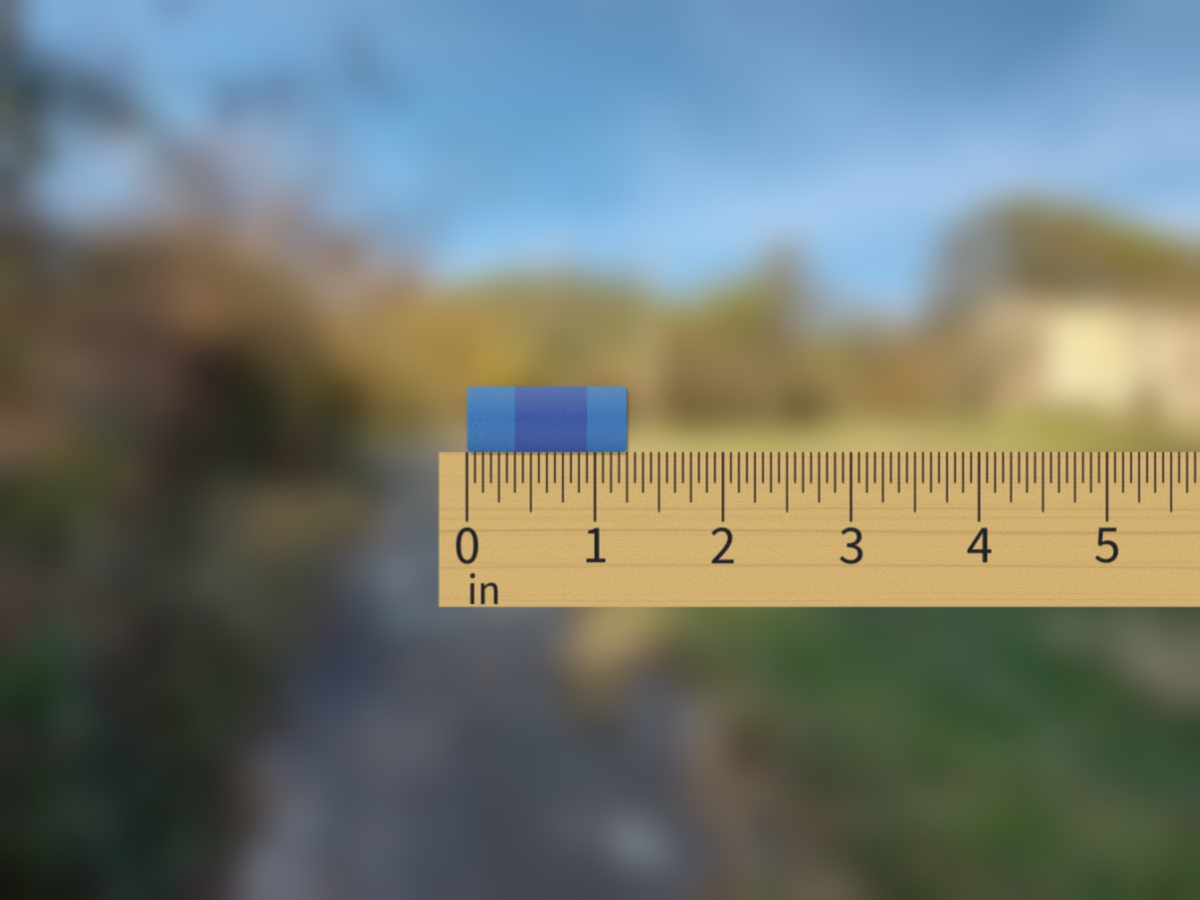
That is 1.25 in
